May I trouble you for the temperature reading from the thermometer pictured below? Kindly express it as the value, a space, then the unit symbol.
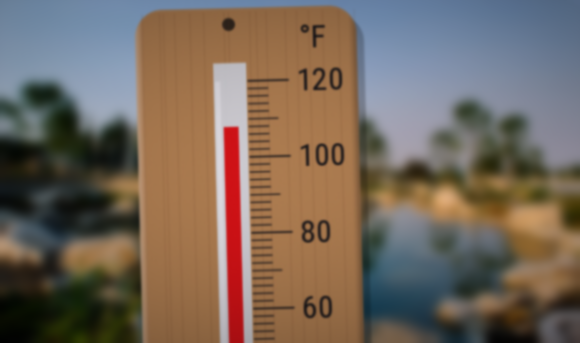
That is 108 °F
